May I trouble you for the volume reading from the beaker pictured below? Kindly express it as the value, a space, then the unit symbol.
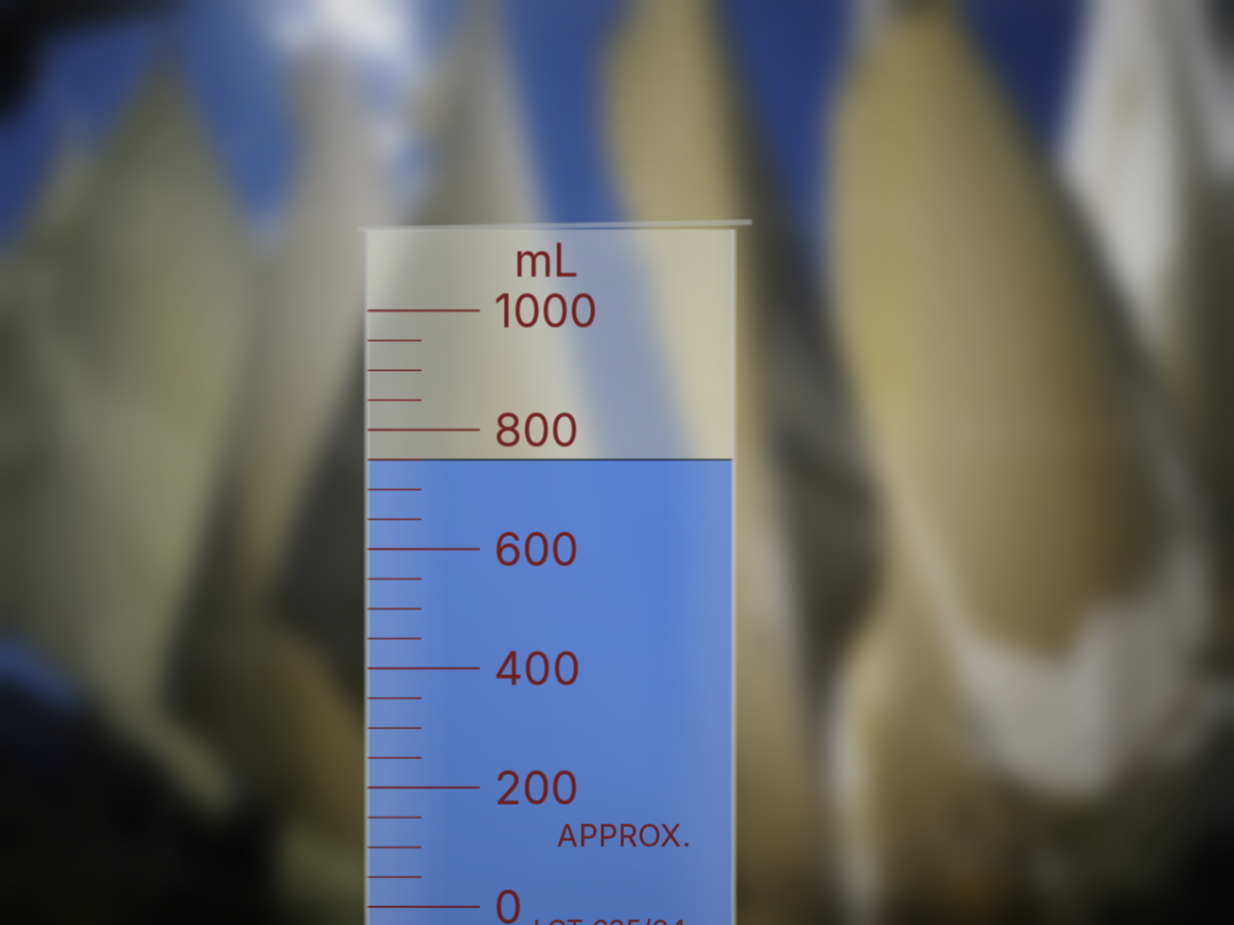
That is 750 mL
